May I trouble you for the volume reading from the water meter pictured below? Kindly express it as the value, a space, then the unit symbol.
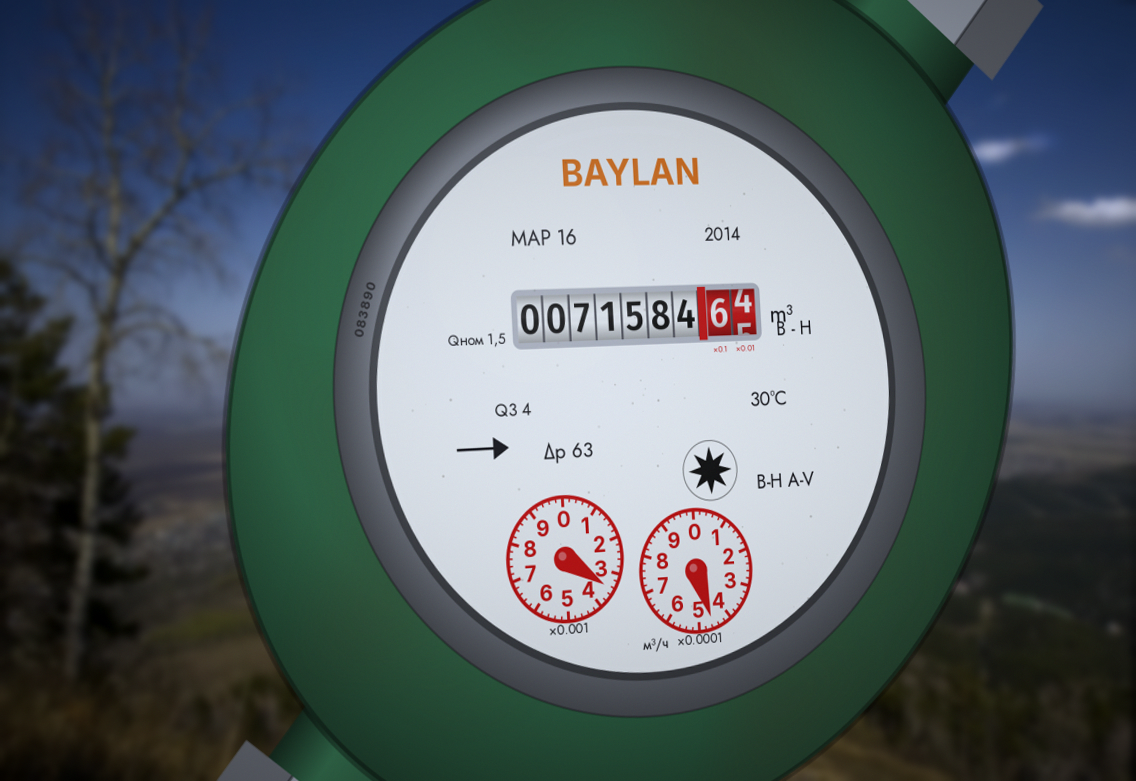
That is 71584.6434 m³
